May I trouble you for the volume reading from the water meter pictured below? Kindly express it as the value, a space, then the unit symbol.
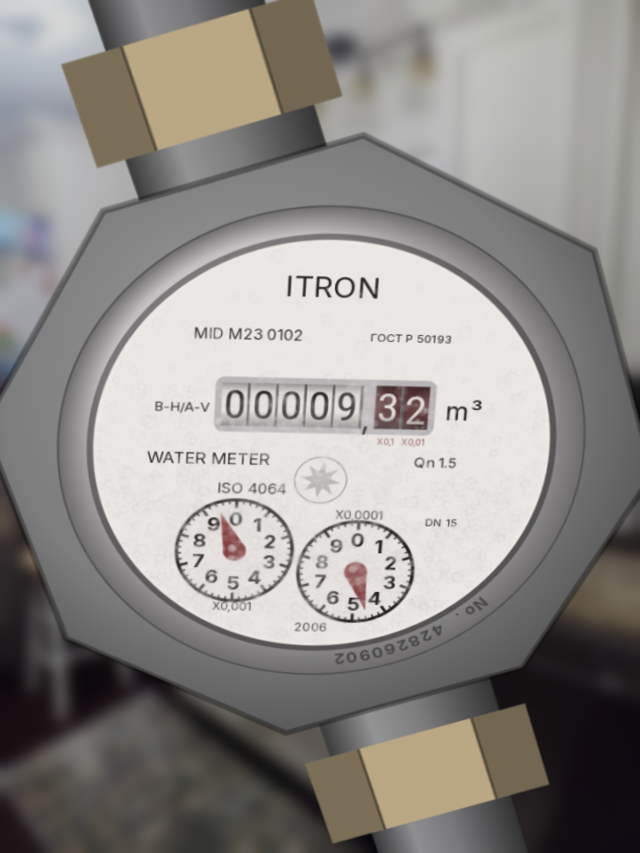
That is 9.3194 m³
